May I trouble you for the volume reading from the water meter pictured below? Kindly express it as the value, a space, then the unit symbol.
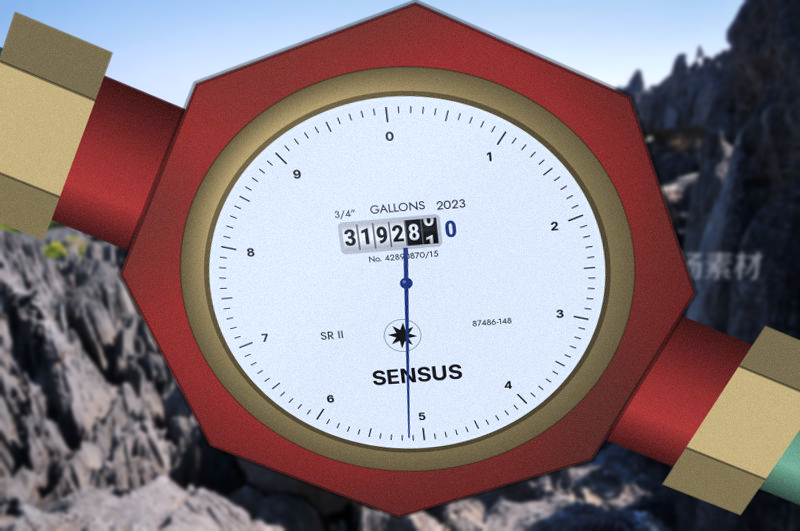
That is 3192805.1 gal
